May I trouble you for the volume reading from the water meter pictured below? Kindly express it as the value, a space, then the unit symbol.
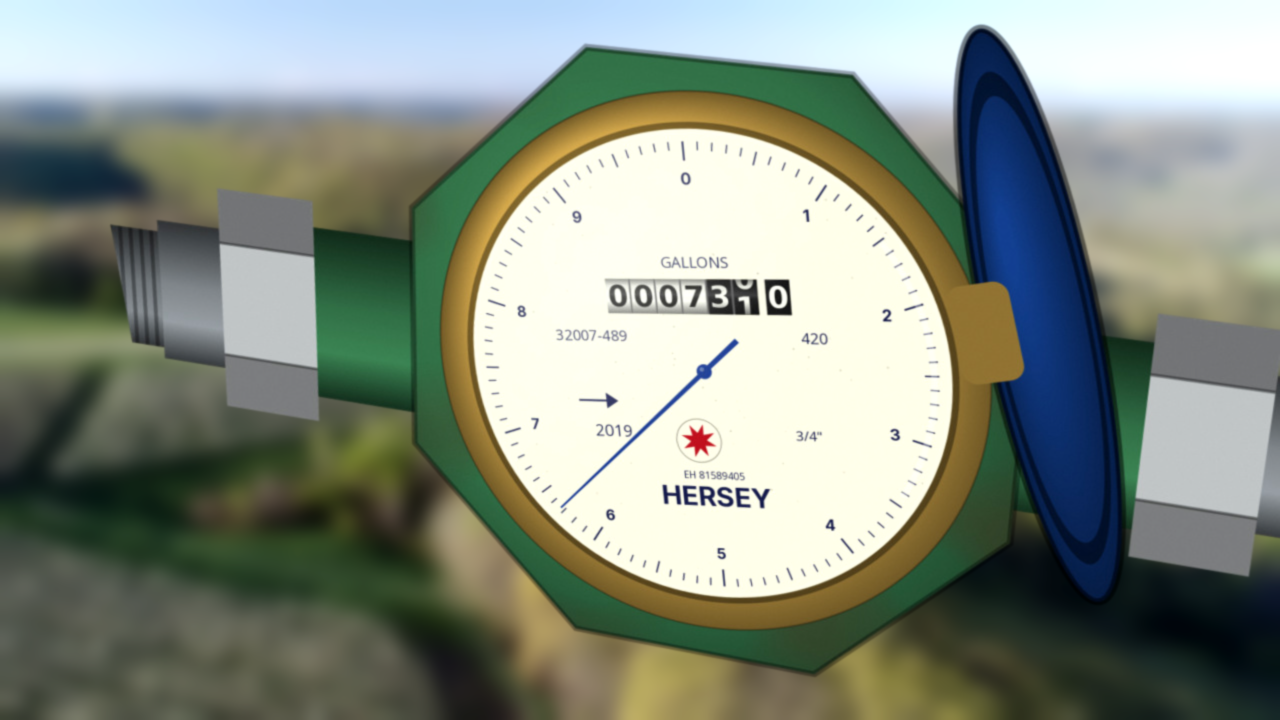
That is 7306.3 gal
